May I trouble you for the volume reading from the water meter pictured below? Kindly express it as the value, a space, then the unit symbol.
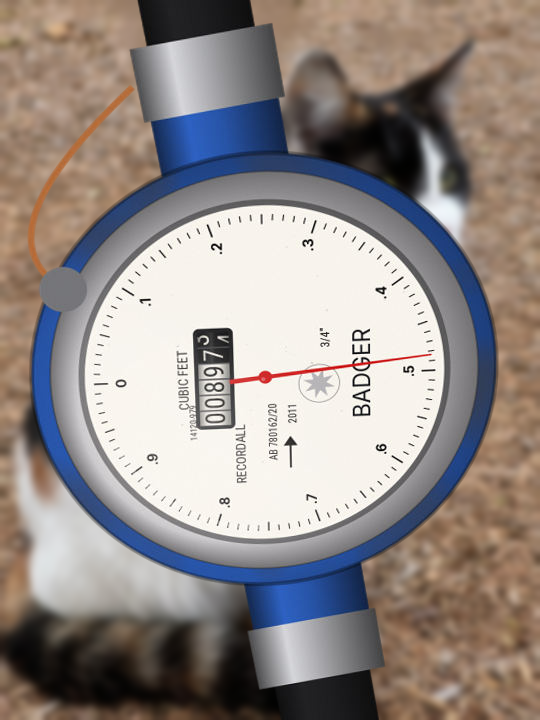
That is 8973.48 ft³
